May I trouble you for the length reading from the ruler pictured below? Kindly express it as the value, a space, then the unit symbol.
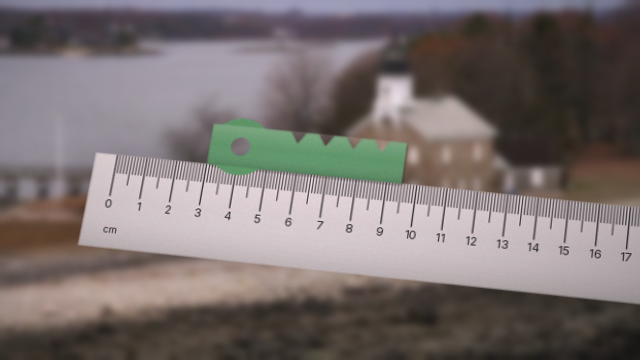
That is 6.5 cm
